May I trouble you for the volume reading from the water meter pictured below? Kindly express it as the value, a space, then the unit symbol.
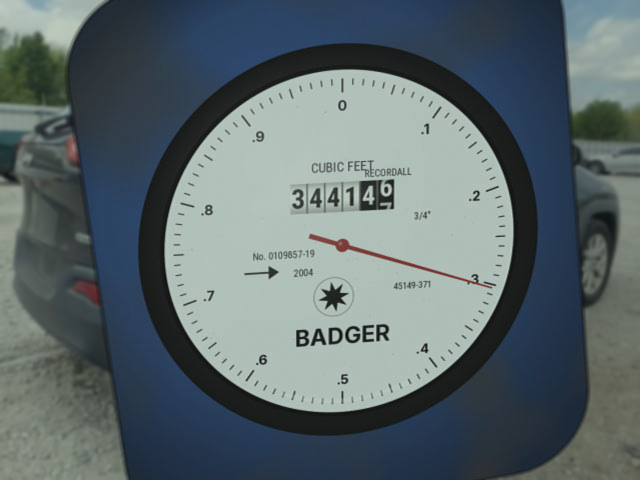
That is 344146.30 ft³
